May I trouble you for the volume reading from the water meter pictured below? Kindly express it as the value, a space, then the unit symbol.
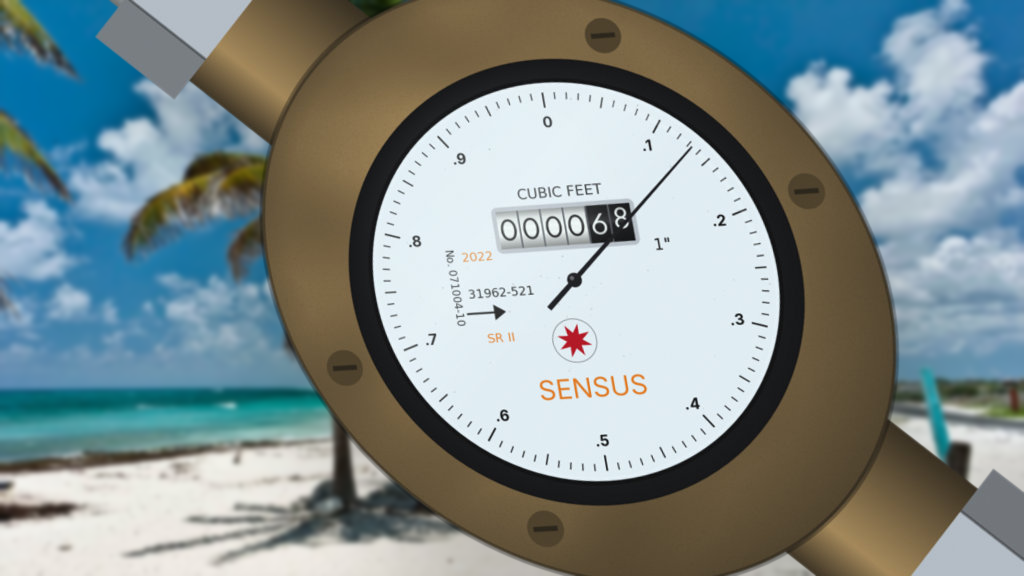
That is 68.13 ft³
